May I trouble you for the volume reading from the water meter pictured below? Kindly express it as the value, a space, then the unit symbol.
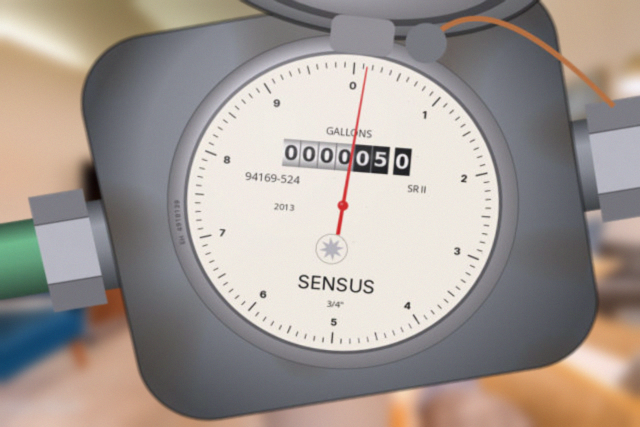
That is 50.1 gal
